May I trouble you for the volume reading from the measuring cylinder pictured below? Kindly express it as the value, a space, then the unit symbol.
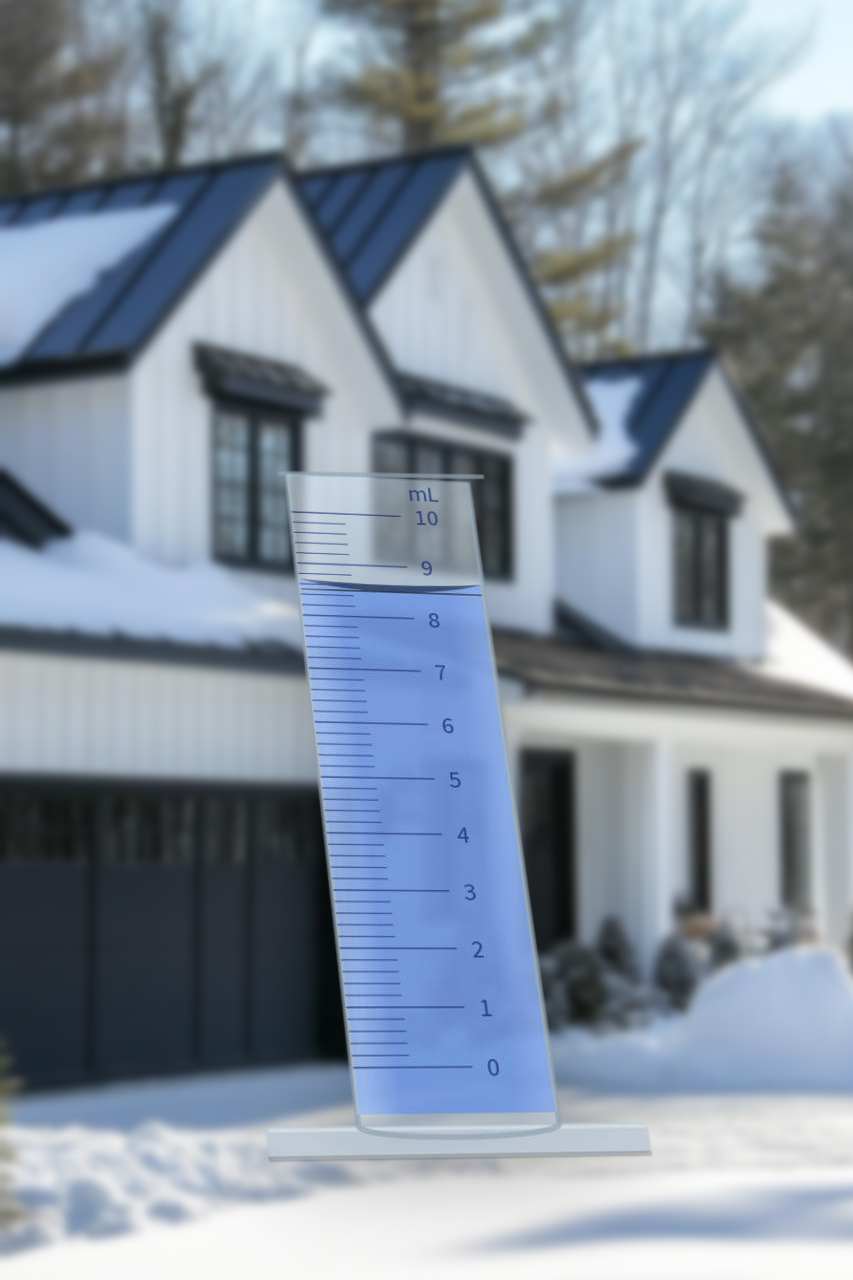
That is 8.5 mL
